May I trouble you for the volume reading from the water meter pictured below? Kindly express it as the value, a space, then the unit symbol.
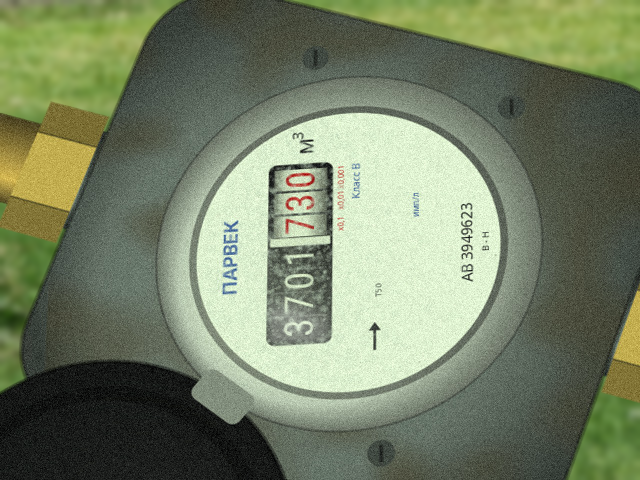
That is 3701.730 m³
